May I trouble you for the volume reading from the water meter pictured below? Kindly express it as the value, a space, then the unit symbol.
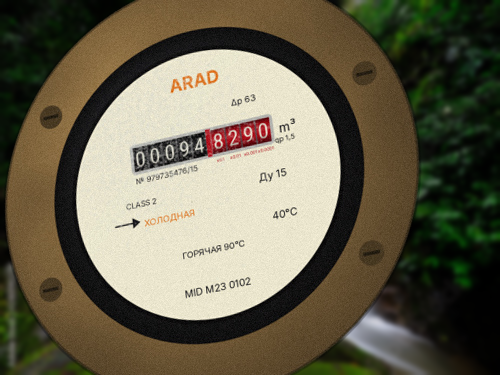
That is 94.8290 m³
